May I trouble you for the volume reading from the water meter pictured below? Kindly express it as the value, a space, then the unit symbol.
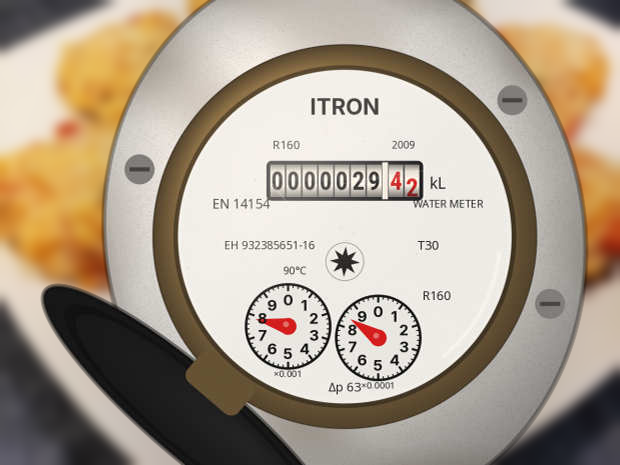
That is 29.4178 kL
